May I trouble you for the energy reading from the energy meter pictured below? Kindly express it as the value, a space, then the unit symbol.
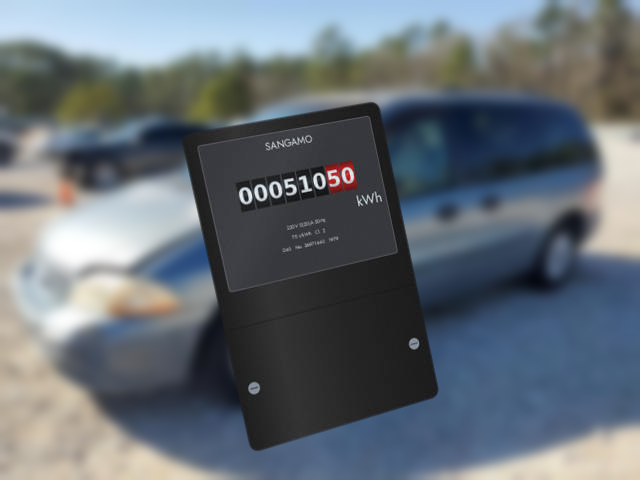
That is 510.50 kWh
